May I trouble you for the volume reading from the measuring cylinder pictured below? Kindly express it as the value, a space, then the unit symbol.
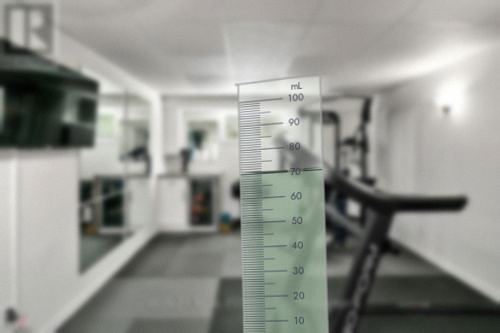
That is 70 mL
